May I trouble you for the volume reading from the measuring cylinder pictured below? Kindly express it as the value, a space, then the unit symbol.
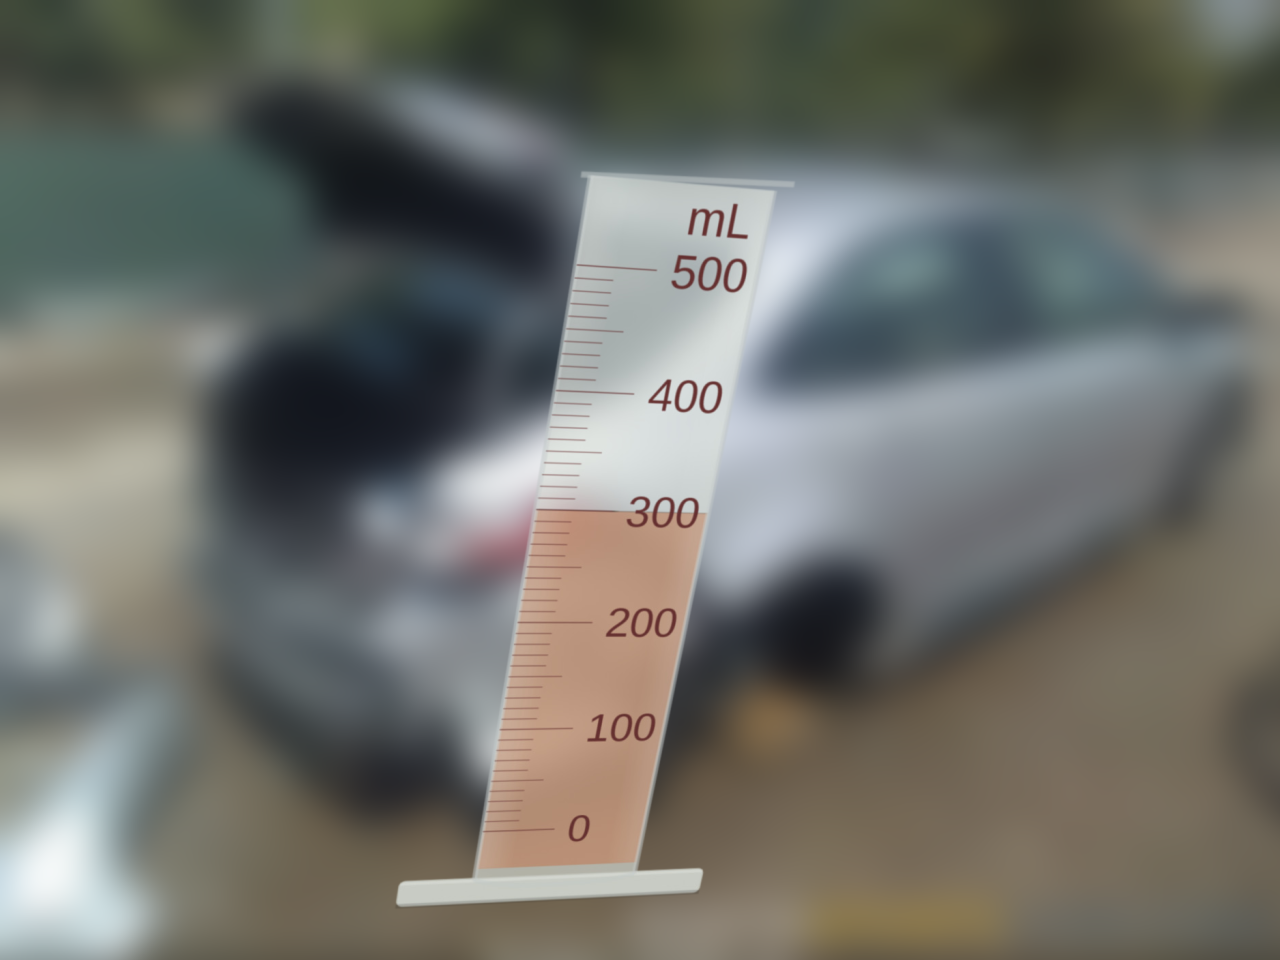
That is 300 mL
